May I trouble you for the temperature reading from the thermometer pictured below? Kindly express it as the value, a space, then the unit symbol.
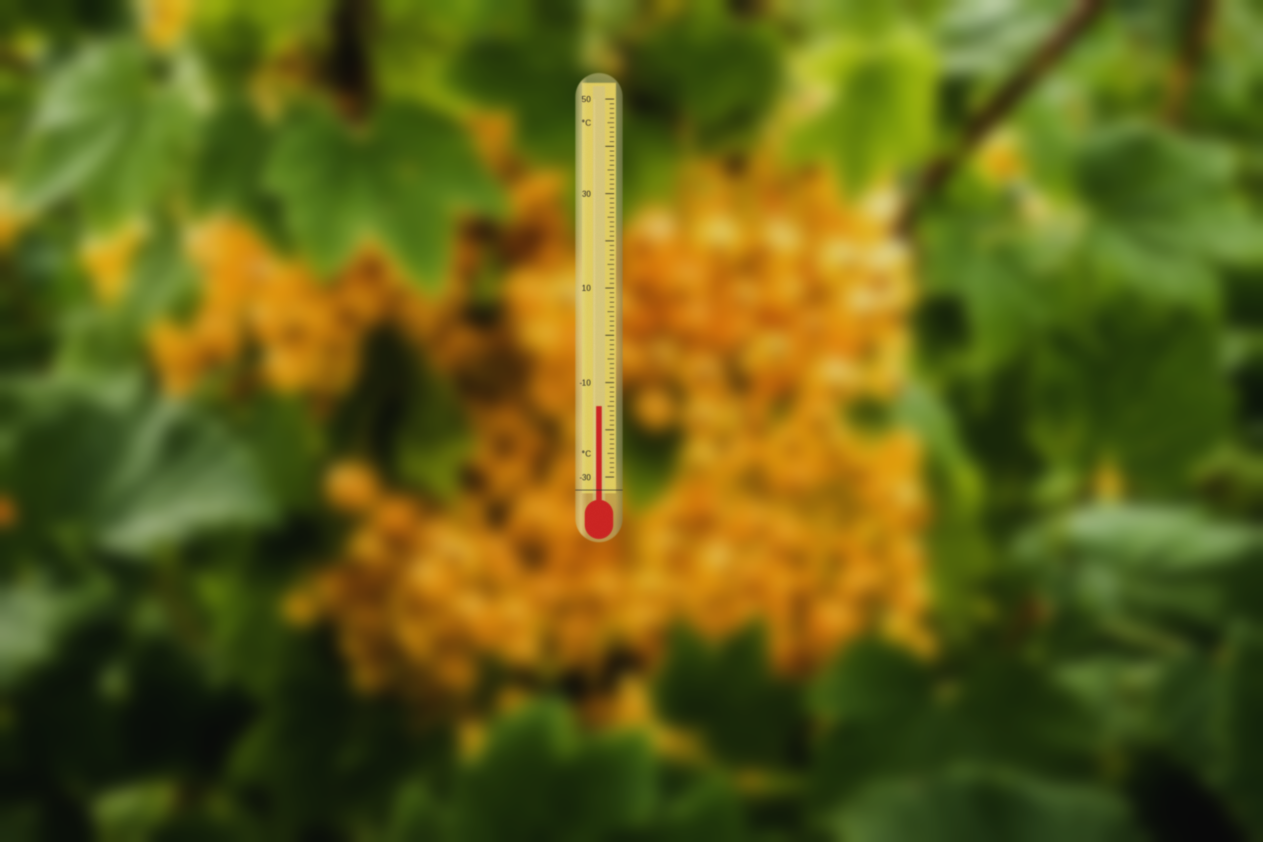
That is -15 °C
